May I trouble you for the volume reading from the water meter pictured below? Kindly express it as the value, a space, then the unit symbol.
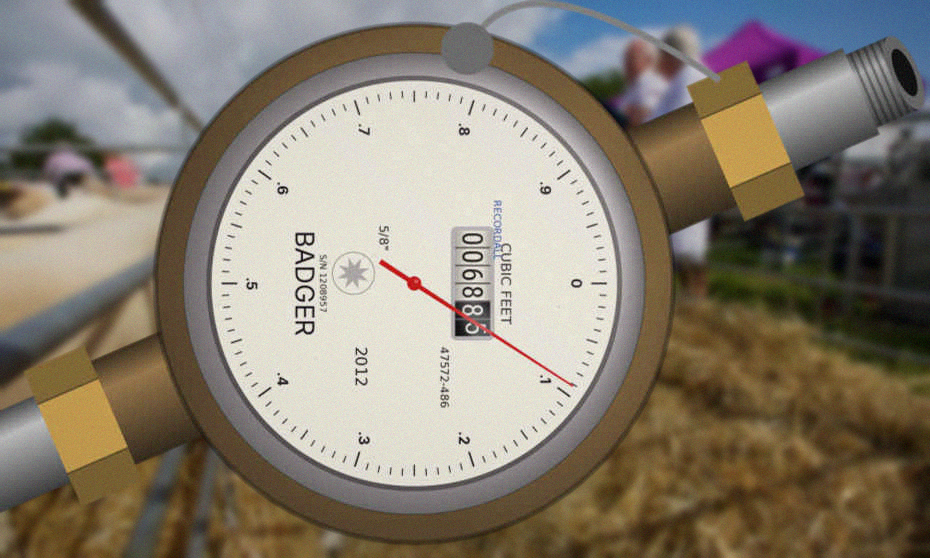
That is 6885.09 ft³
